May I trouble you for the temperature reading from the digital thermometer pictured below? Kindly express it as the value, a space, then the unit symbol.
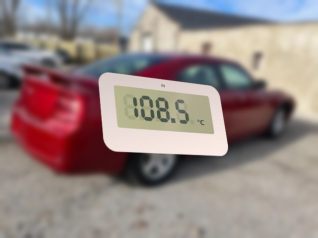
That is 108.5 °C
